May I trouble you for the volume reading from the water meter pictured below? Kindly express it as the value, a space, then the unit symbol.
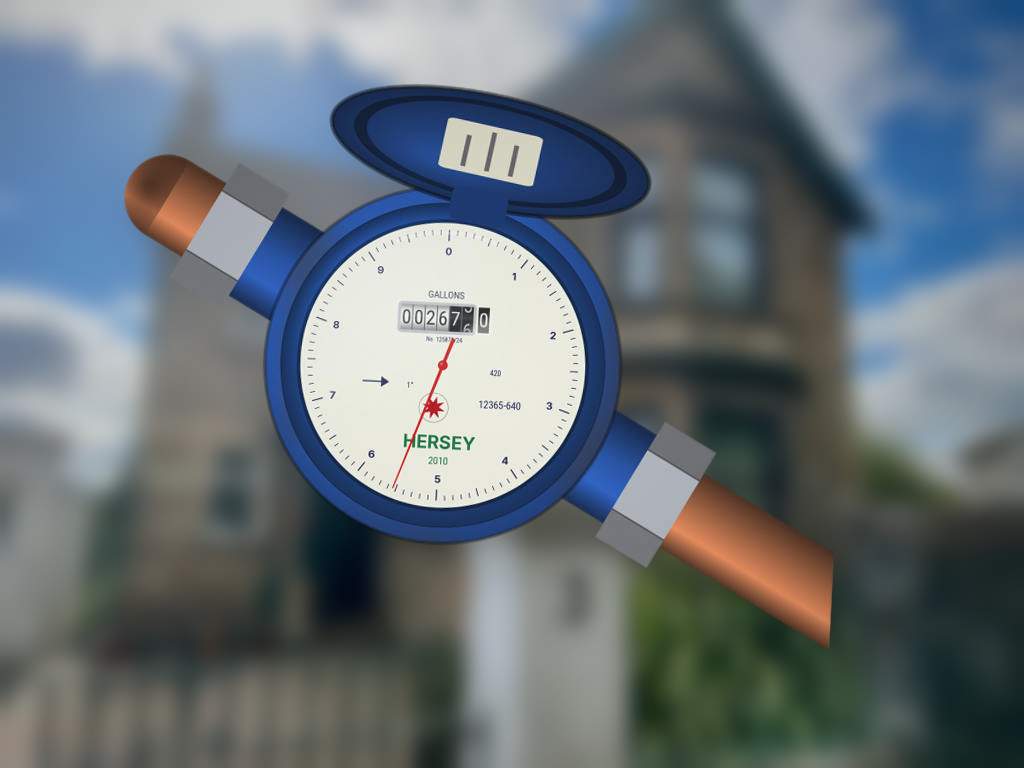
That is 26755.5 gal
